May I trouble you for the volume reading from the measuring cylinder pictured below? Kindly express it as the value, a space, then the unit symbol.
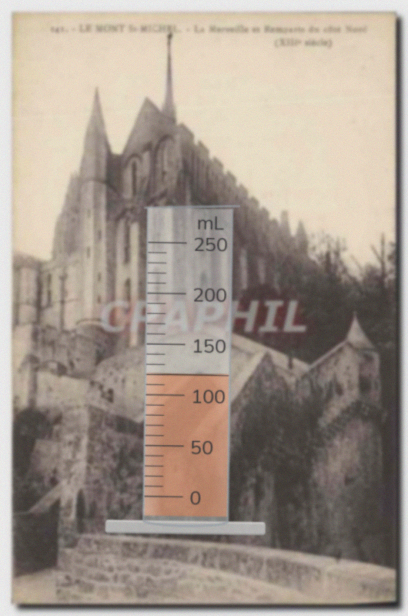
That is 120 mL
